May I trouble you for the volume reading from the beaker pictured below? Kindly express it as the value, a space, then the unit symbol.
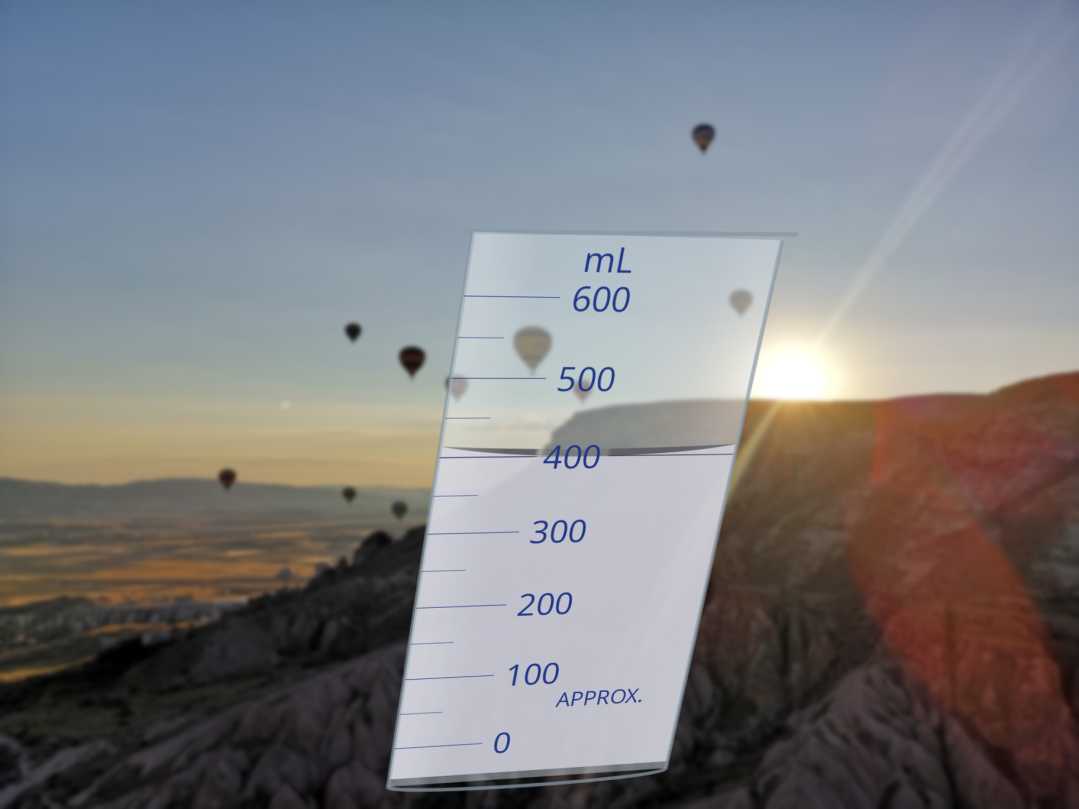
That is 400 mL
